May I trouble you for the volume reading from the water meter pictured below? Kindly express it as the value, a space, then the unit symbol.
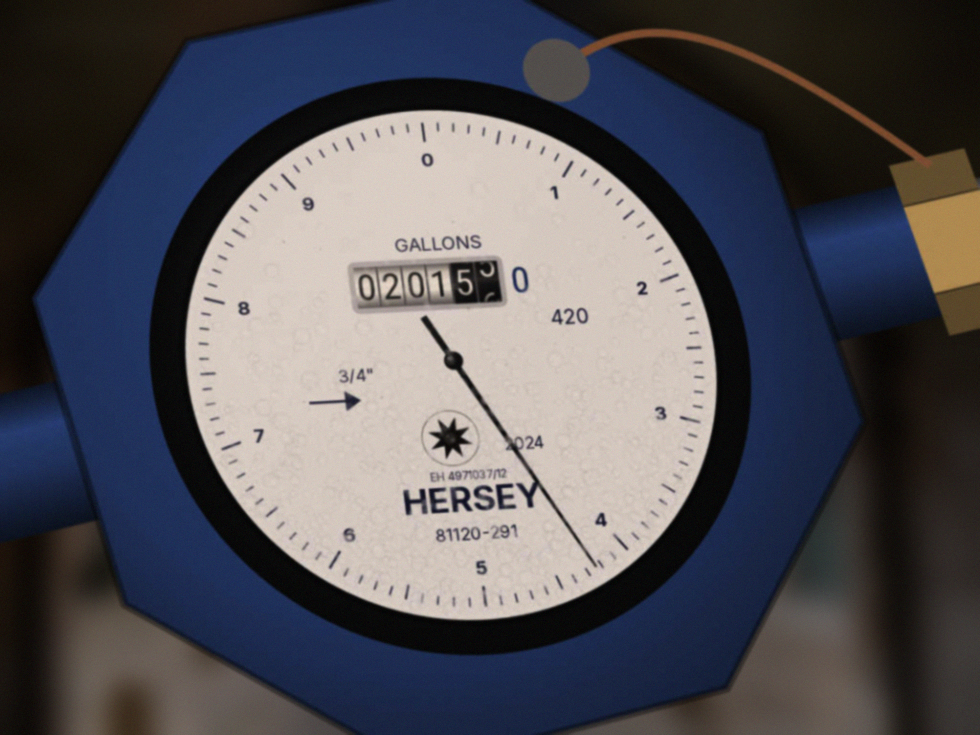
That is 201554.2 gal
